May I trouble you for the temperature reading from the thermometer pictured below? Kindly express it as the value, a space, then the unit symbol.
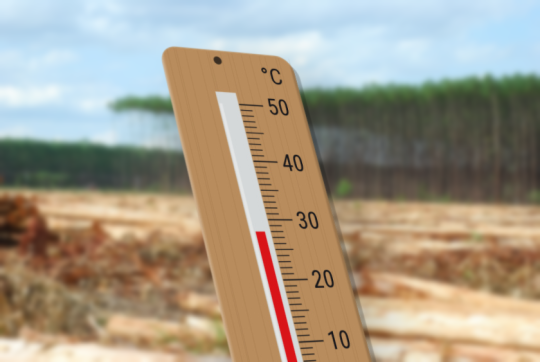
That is 28 °C
